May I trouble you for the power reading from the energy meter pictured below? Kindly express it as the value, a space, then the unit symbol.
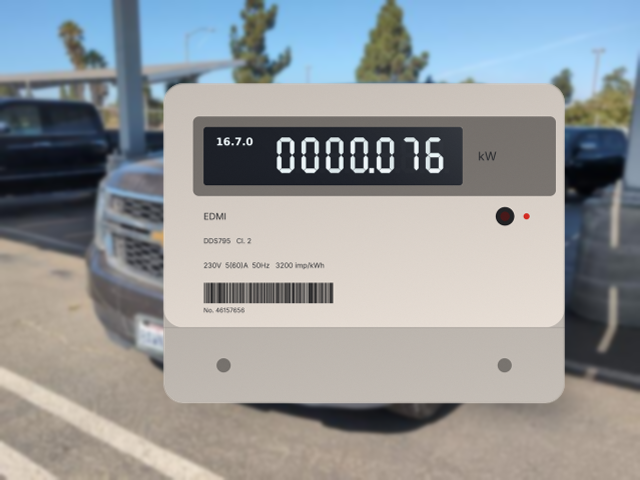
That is 0.076 kW
